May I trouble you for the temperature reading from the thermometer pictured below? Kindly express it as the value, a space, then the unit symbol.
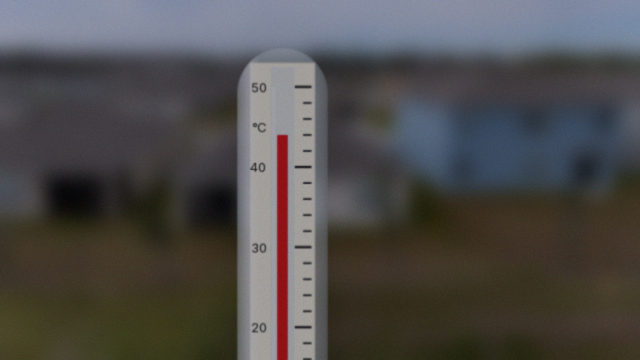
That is 44 °C
